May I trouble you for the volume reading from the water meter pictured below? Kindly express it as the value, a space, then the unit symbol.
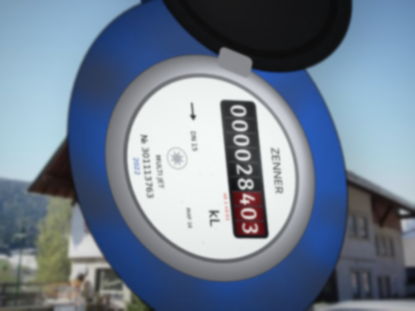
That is 28.403 kL
